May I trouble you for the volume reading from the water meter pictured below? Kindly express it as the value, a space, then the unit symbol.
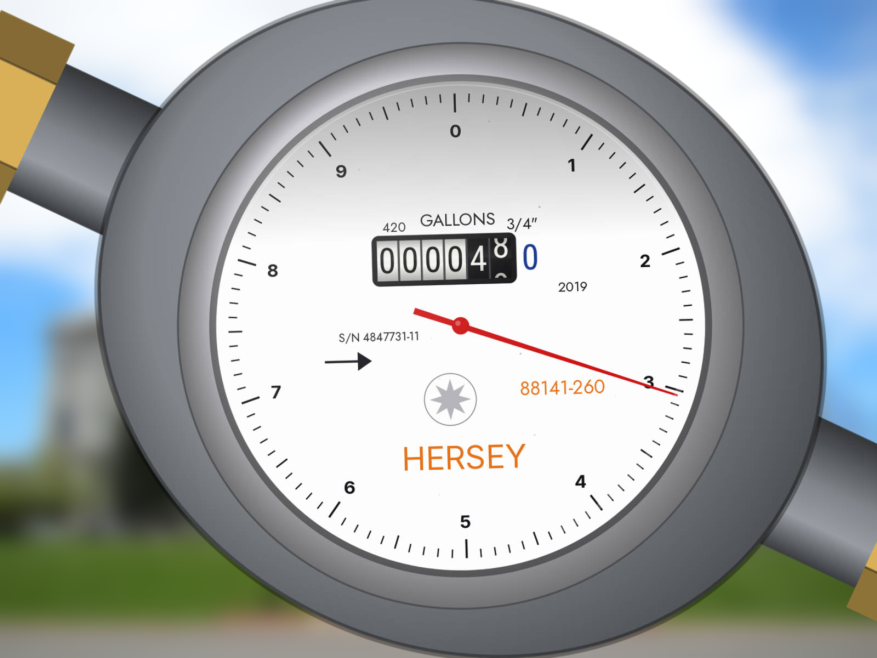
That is 483.0 gal
